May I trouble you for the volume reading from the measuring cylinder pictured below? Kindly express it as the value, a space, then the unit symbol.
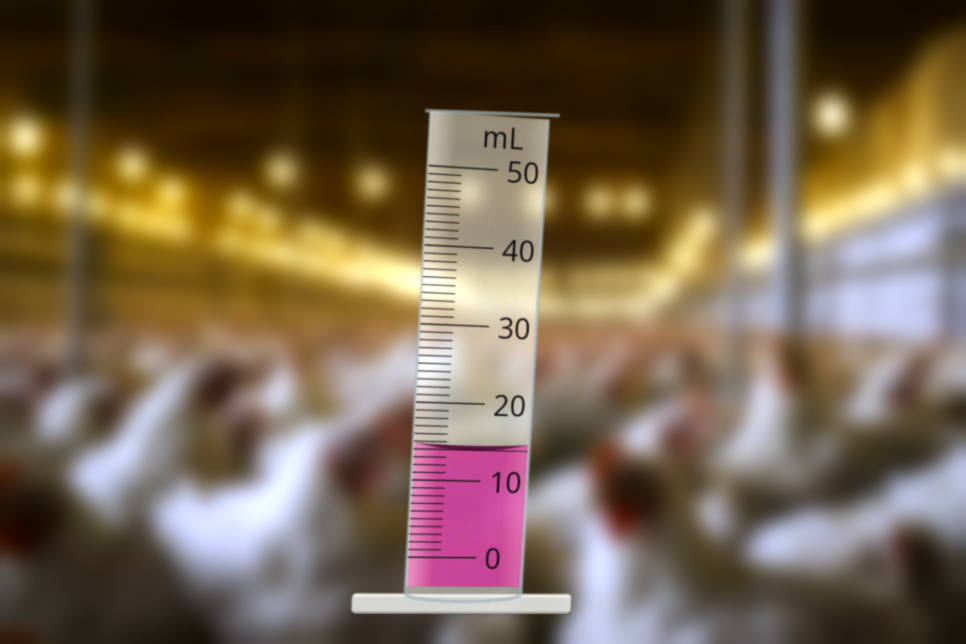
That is 14 mL
